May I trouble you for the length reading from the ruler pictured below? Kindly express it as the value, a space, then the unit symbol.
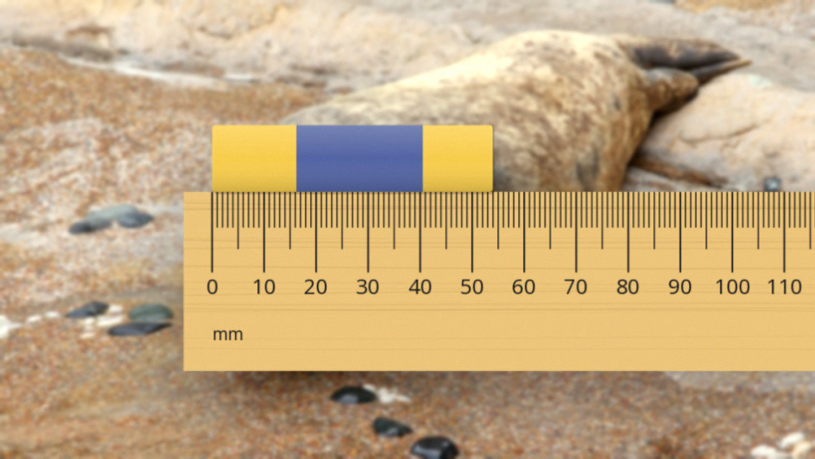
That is 54 mm
